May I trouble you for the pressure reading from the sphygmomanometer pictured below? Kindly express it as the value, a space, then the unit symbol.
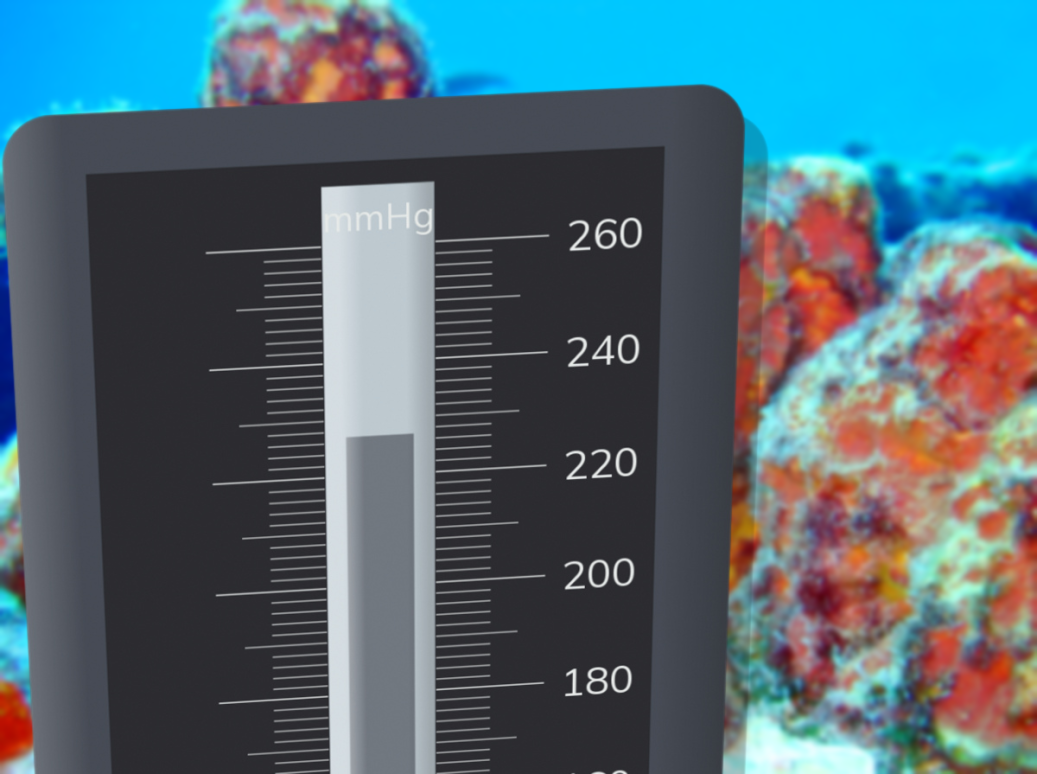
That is 227 mmHg
